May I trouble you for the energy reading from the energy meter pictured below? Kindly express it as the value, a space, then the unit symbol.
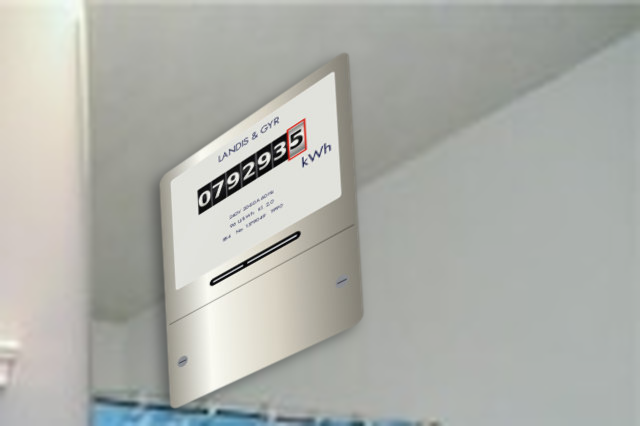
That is 79293.5 kWh
